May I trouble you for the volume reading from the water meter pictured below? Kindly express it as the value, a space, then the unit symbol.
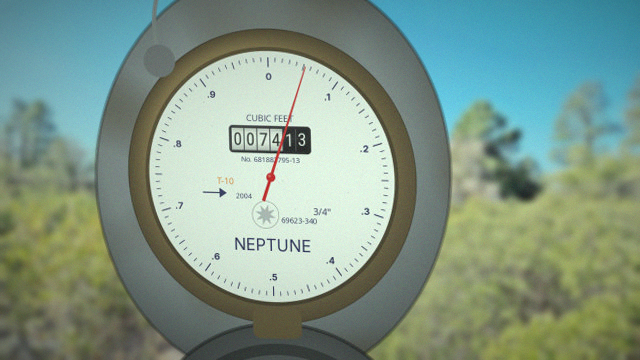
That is 7413.05 ft³
